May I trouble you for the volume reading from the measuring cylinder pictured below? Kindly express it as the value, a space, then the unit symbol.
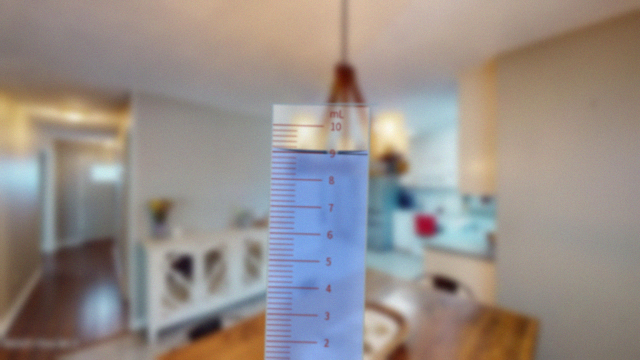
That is 9 mL
